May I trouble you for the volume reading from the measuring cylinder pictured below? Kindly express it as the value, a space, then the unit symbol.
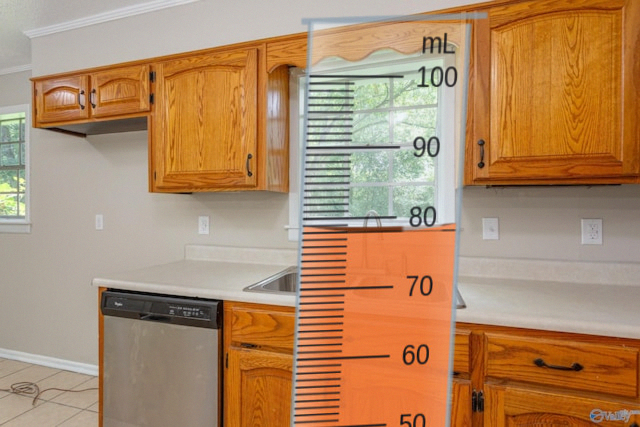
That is 78 mL
